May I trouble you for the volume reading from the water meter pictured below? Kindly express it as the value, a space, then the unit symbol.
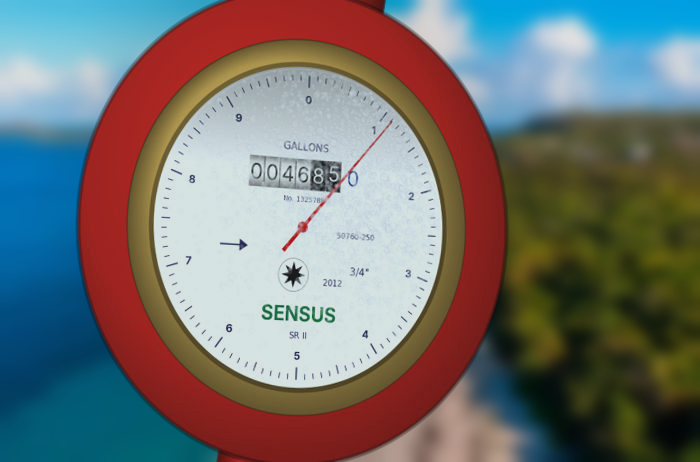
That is 46851.1 gal
